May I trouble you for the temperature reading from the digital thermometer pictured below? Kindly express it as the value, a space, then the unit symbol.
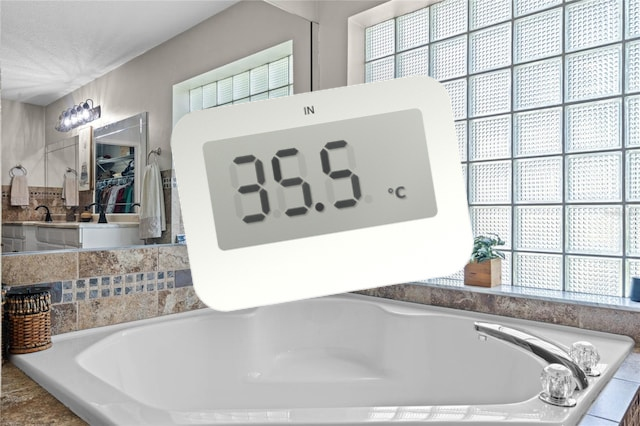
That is 35.5 °C
